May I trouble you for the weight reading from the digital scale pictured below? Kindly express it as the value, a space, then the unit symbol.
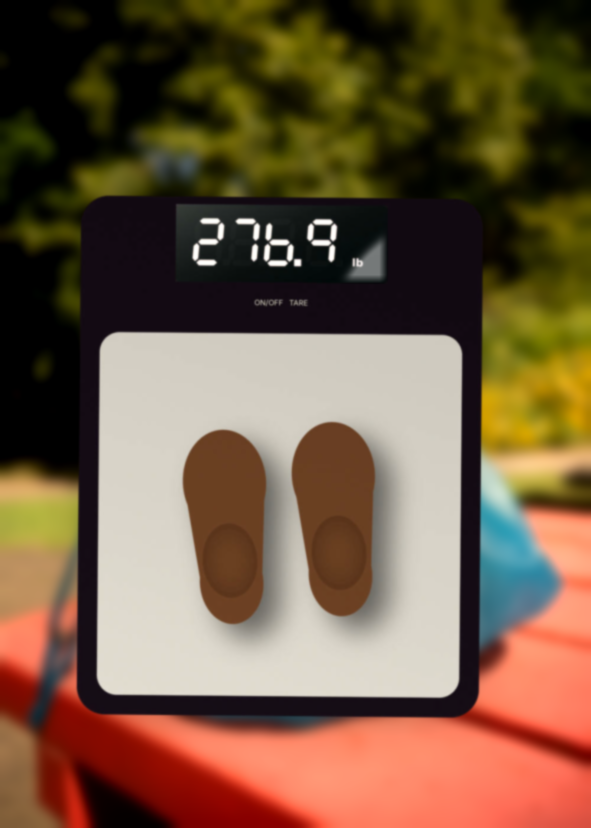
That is 276.9 lb
